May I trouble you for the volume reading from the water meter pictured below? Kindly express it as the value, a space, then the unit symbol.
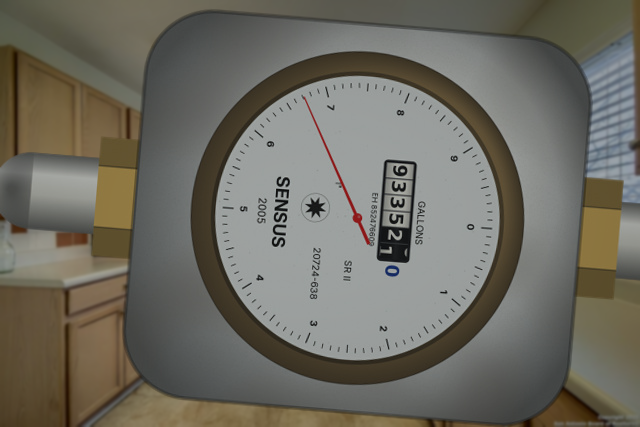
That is 9335206.7 gal
